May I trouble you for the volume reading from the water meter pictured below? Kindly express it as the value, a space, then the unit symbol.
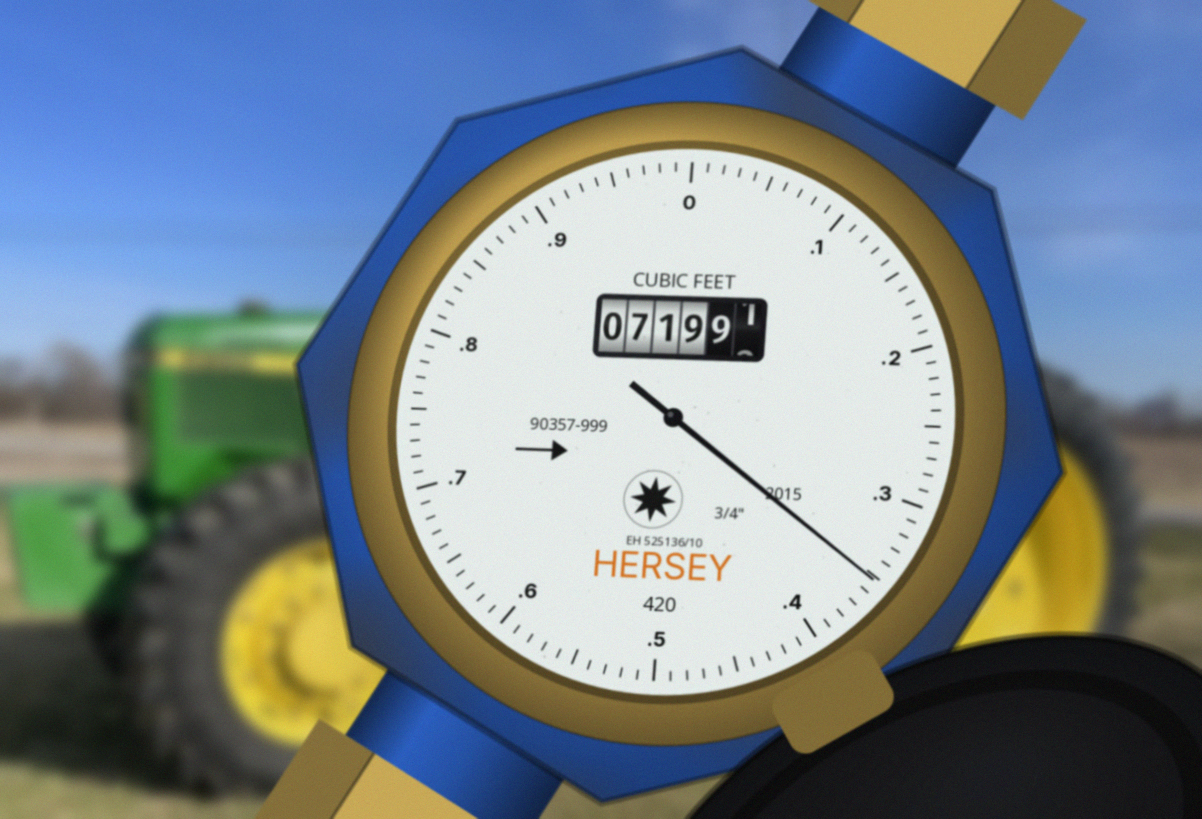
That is 71991.35 ft³
